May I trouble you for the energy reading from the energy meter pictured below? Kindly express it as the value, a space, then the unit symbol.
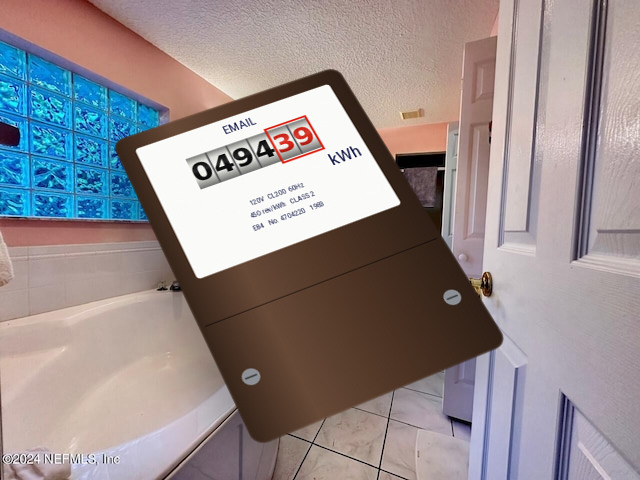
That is 494.39 kWh
